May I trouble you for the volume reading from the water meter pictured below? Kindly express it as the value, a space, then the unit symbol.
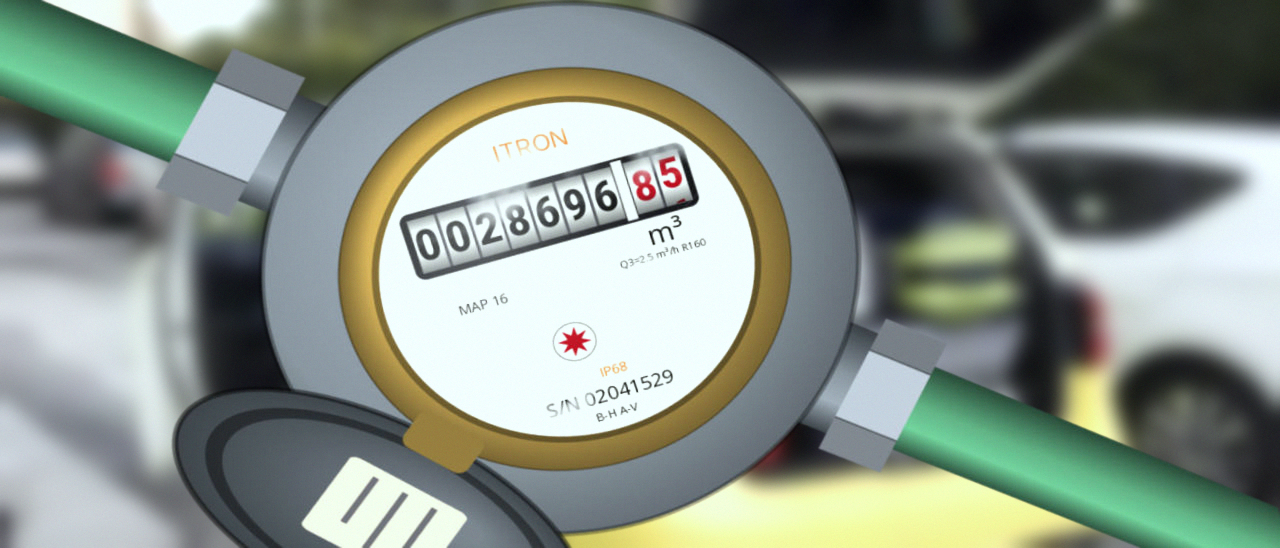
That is 28696.85 m³
